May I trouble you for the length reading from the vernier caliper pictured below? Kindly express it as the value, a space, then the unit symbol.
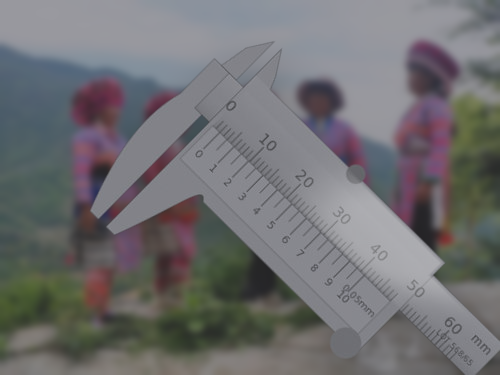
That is 2.0 mm
